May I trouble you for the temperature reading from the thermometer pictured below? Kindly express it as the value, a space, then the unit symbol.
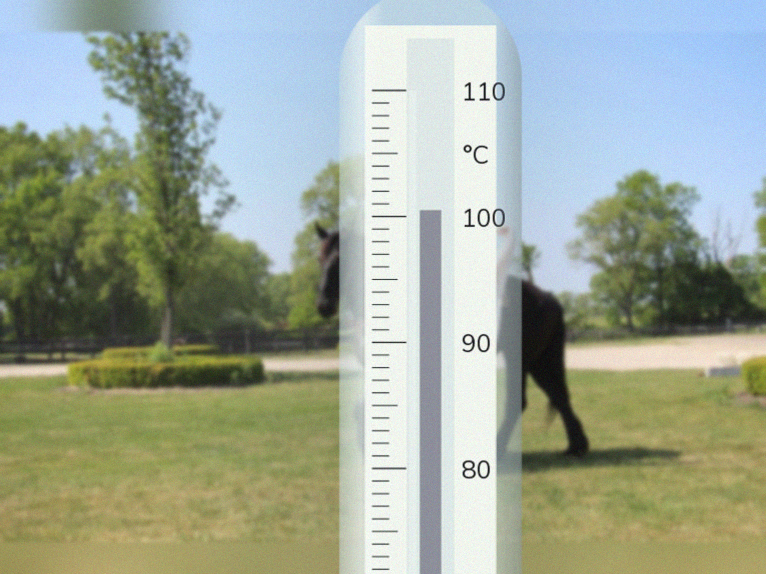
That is 100.5 °C
